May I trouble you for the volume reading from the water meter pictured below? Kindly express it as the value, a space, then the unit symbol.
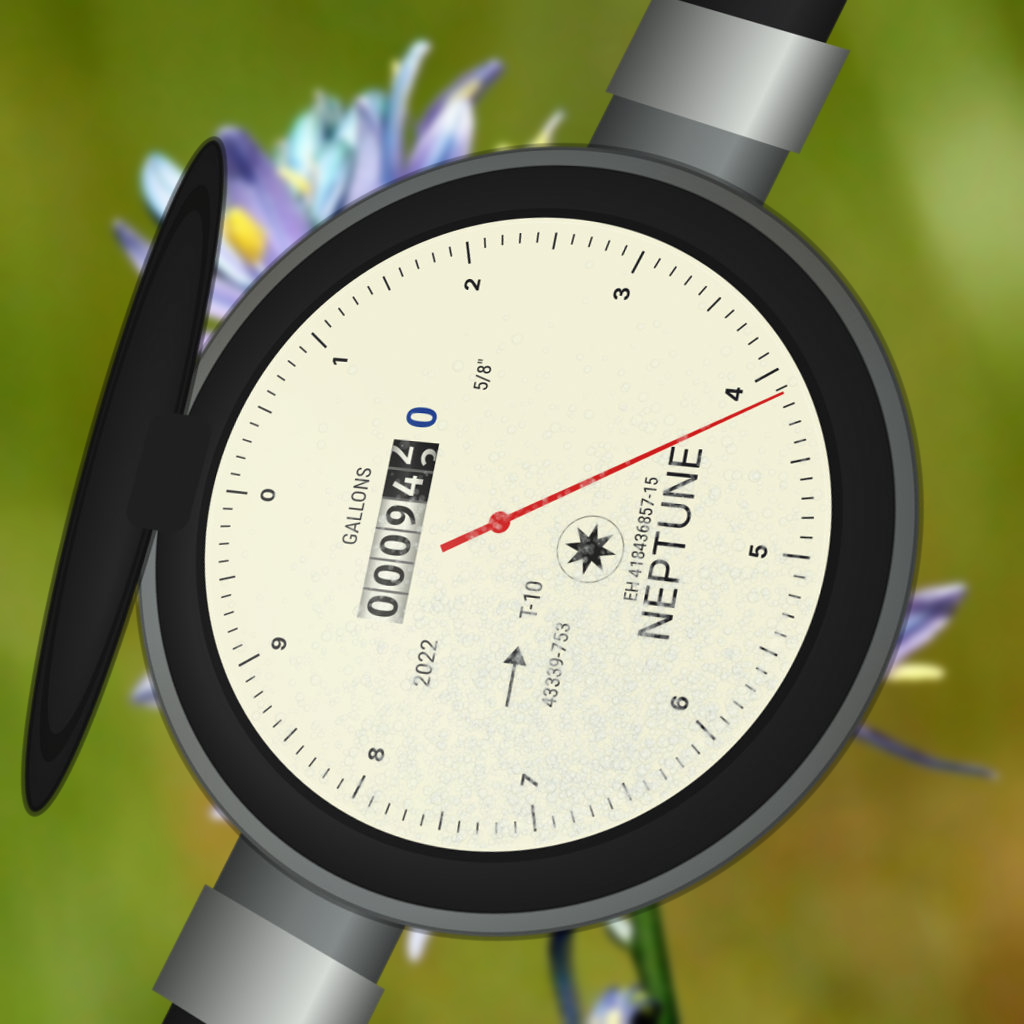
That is 9424.1 gal
